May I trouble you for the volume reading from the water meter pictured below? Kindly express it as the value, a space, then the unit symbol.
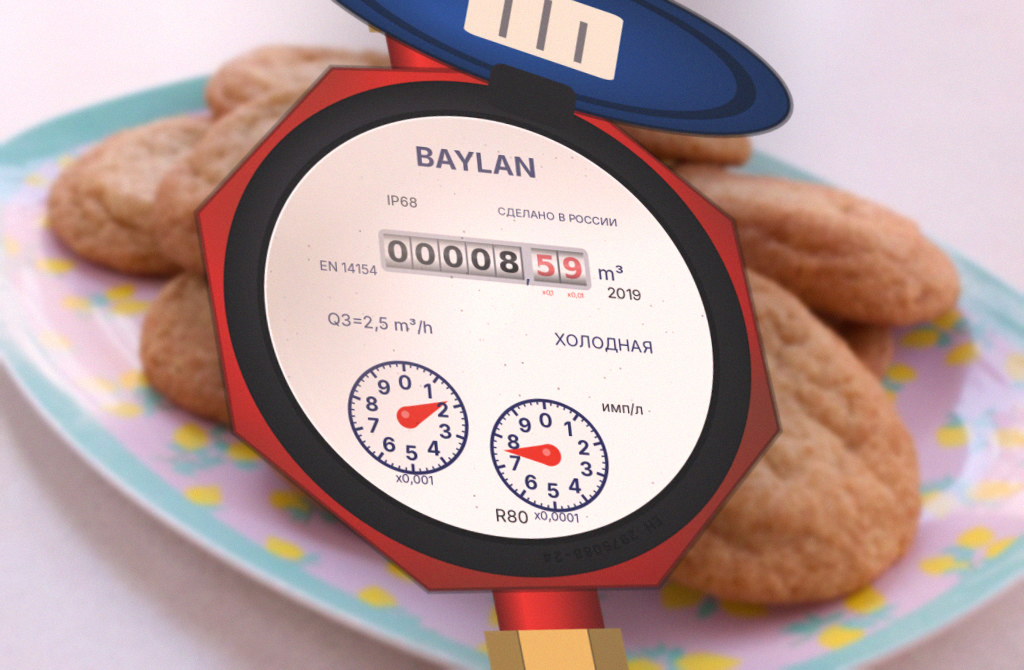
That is 8.5917 m³
